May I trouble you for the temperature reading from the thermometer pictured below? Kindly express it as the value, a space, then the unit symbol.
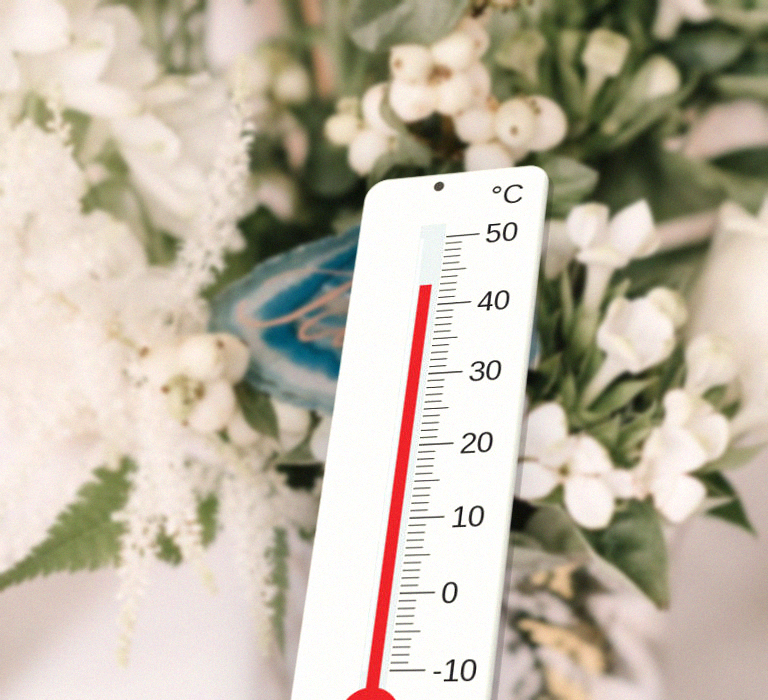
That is 43 °C
